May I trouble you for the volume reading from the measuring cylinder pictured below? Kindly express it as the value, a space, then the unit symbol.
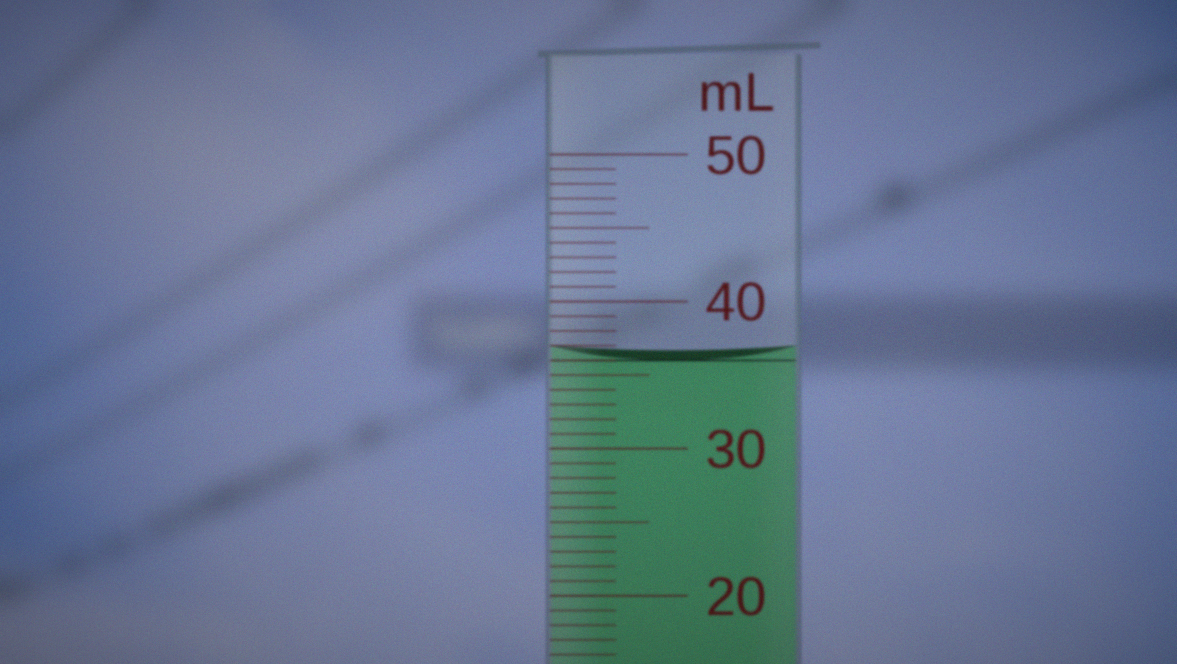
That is 36 mL
